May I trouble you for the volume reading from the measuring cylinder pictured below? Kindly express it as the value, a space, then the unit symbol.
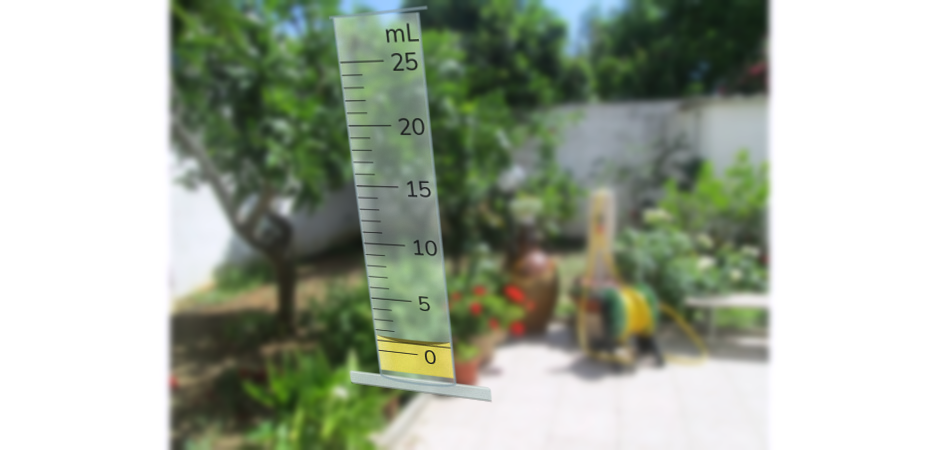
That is 1 mL
